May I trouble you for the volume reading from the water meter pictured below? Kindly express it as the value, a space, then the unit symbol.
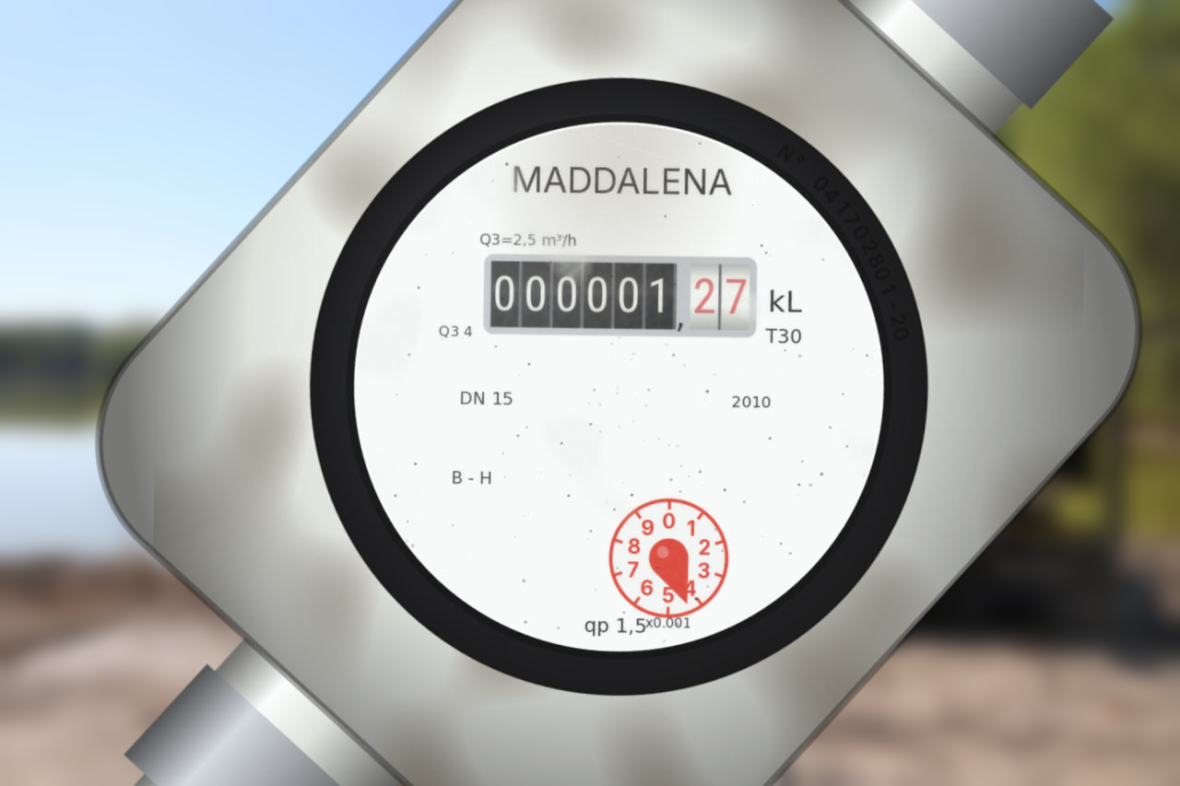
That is 1.274 kL
